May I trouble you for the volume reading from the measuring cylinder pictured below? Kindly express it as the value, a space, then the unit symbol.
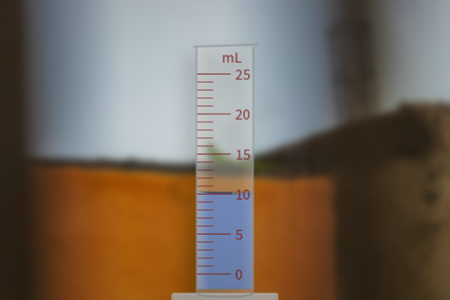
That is 10 mL
